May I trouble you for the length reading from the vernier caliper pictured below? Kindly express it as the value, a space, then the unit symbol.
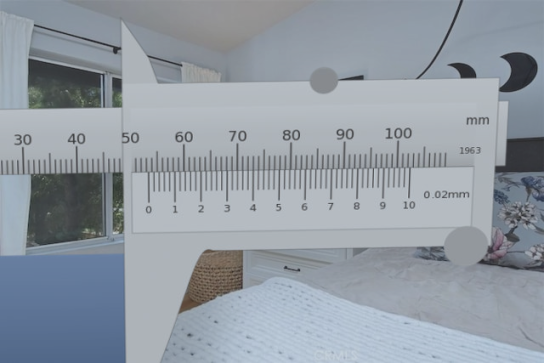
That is 53.4 mm
